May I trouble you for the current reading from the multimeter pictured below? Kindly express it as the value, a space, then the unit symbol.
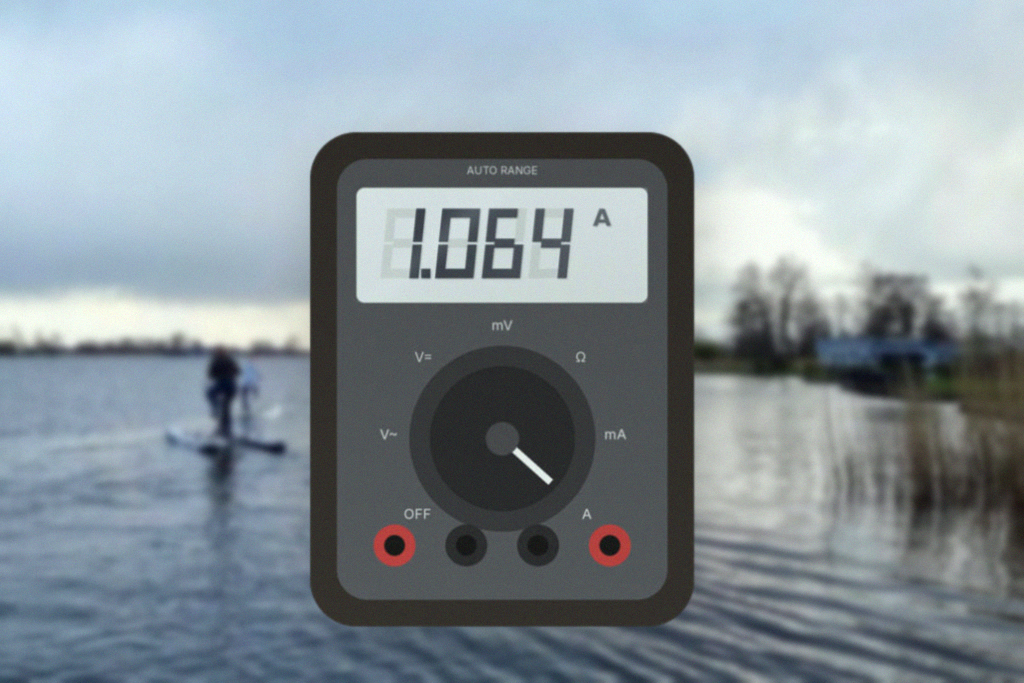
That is 1.064 A
